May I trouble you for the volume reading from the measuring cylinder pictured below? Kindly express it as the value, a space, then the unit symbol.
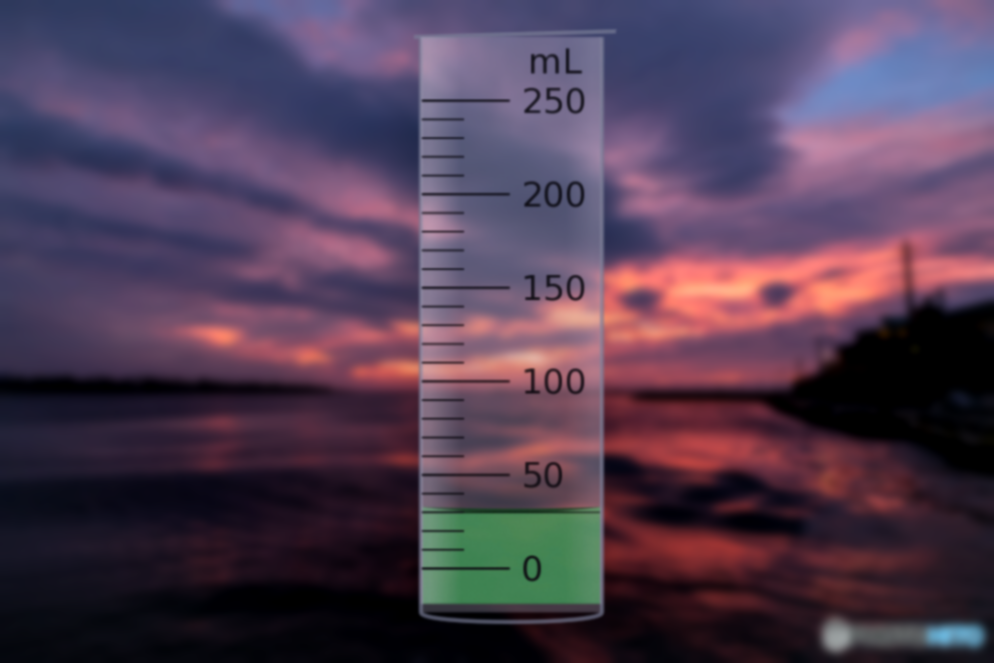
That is 30 mL
